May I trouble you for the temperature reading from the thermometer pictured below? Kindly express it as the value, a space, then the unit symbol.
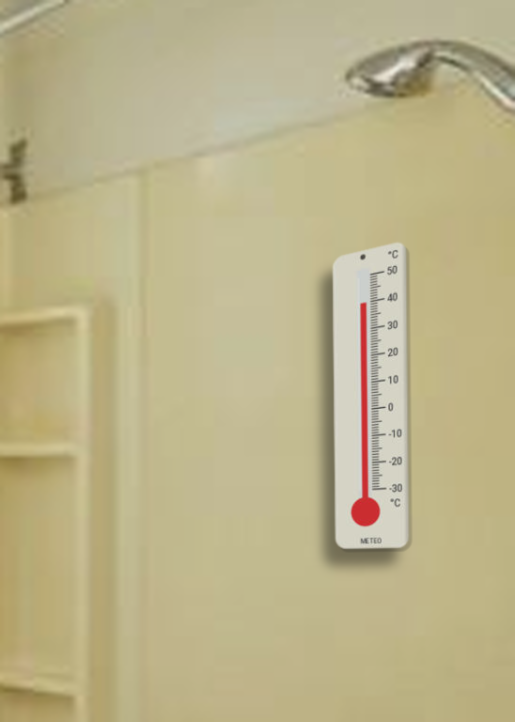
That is 40 °C
